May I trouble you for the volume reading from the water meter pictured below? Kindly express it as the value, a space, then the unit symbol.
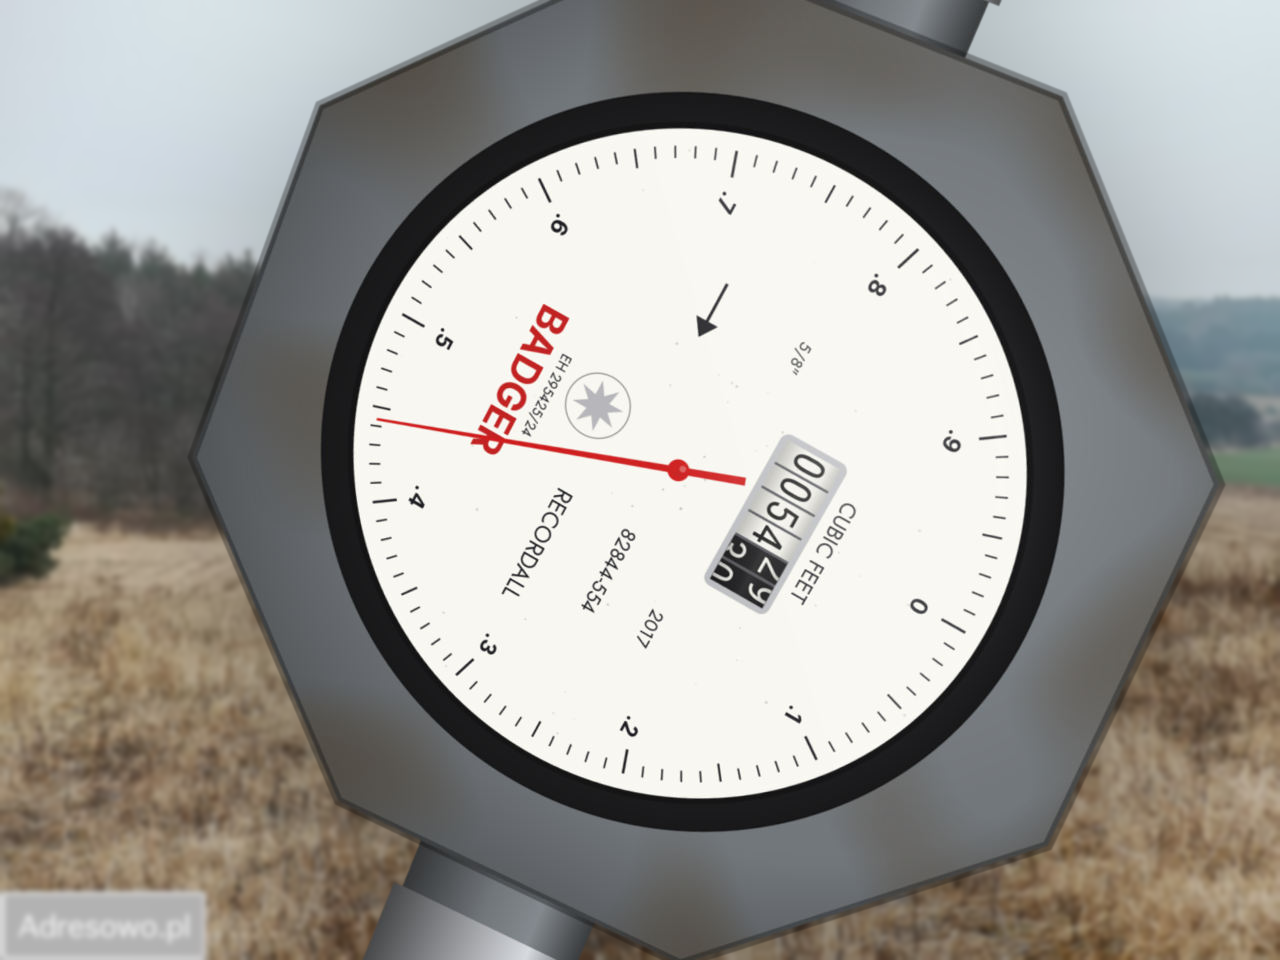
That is 5429.44 ft³
